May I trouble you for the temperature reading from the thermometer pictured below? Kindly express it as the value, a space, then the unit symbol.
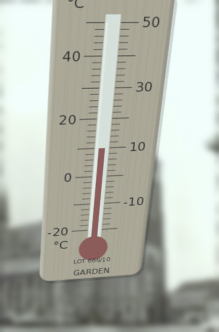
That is 10 °C
